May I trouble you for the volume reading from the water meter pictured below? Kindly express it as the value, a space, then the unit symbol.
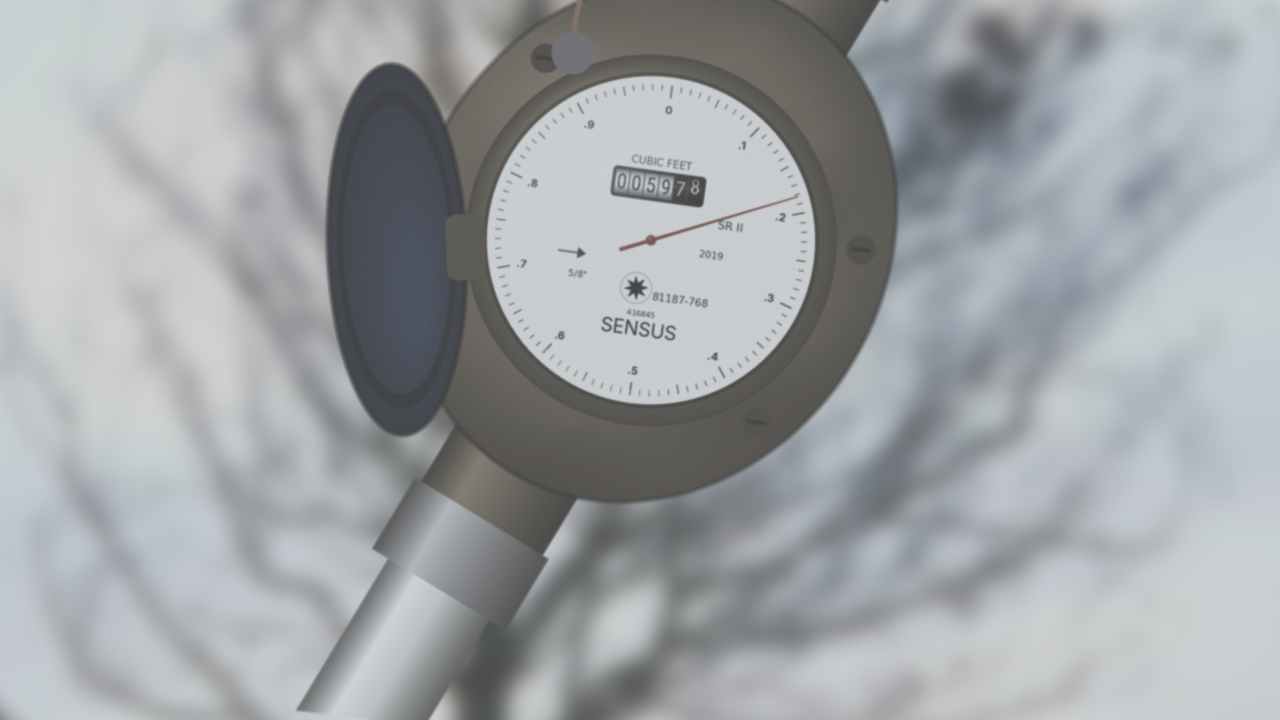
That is 5978.18 ft³
